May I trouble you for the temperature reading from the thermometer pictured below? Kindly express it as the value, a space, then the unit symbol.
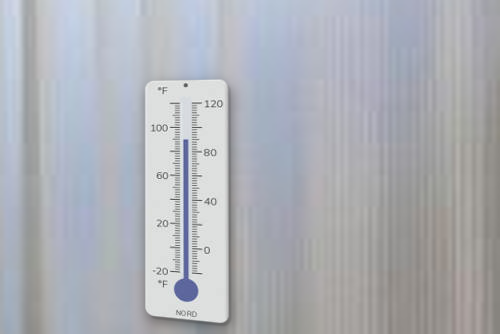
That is 90 °F
